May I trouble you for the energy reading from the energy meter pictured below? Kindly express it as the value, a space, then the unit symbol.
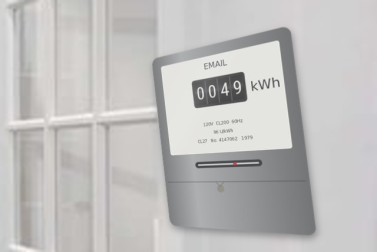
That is 49 kWh
